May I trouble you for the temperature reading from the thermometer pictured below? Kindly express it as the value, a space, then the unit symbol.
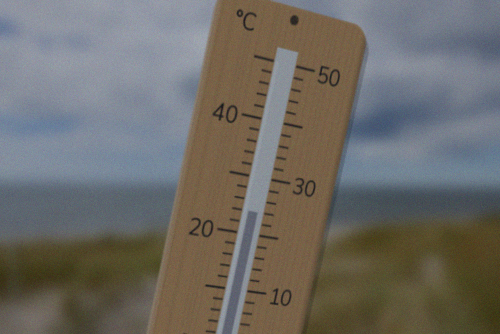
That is 24 °C
